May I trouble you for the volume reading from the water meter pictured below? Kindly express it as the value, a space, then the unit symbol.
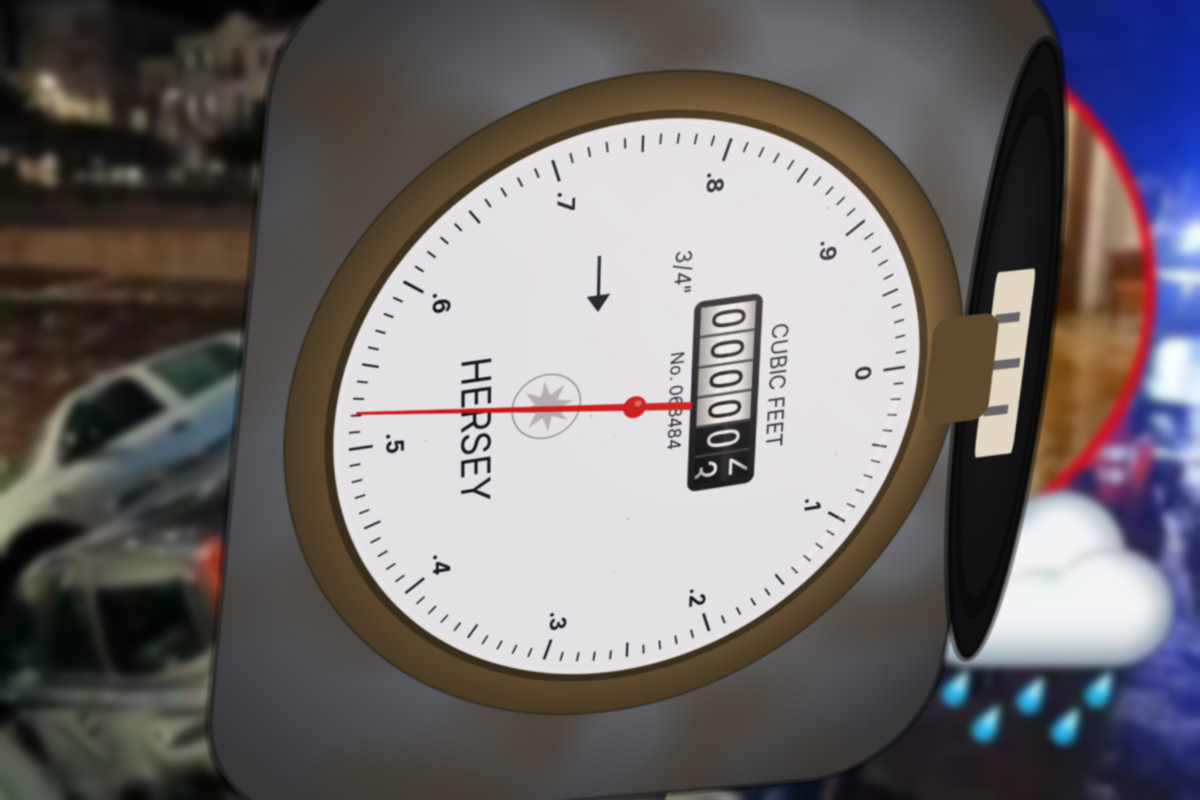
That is 2.52 ft³
